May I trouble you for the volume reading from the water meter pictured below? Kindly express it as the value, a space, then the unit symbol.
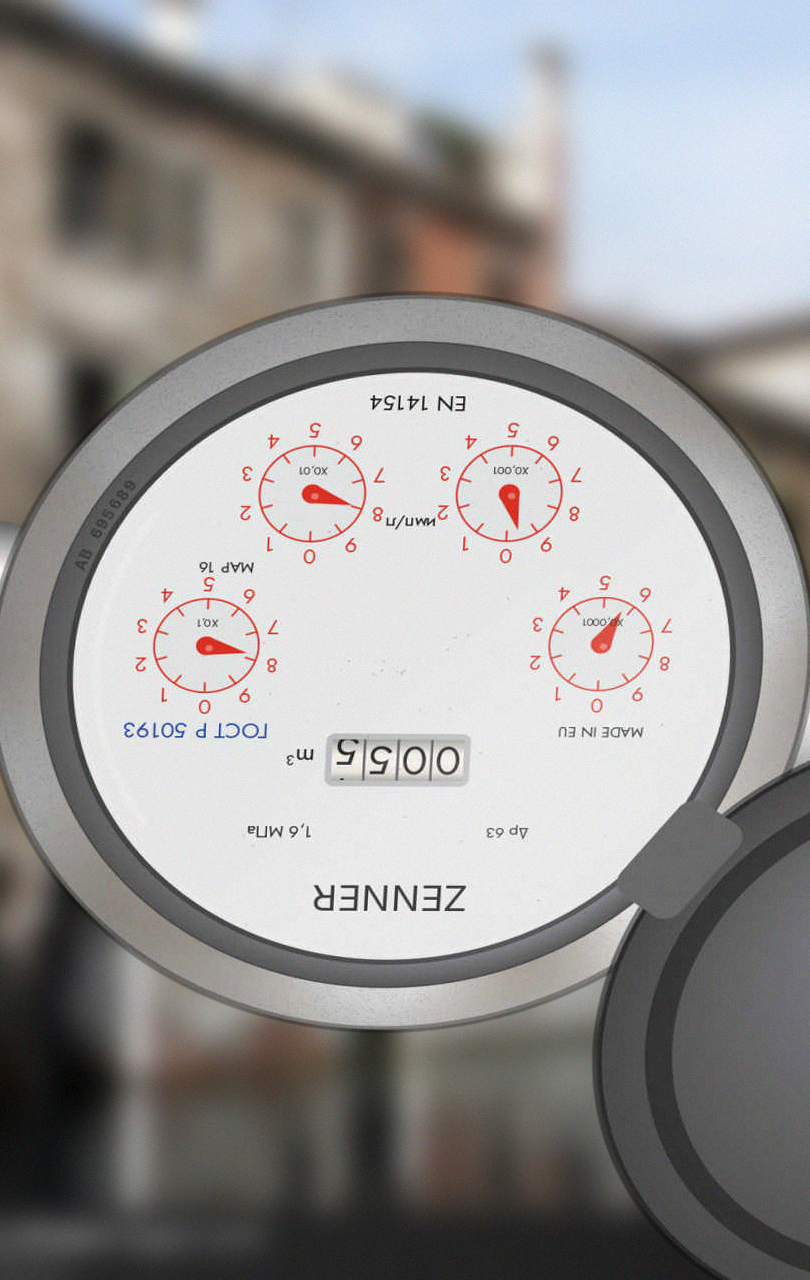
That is 54.7795 m³
